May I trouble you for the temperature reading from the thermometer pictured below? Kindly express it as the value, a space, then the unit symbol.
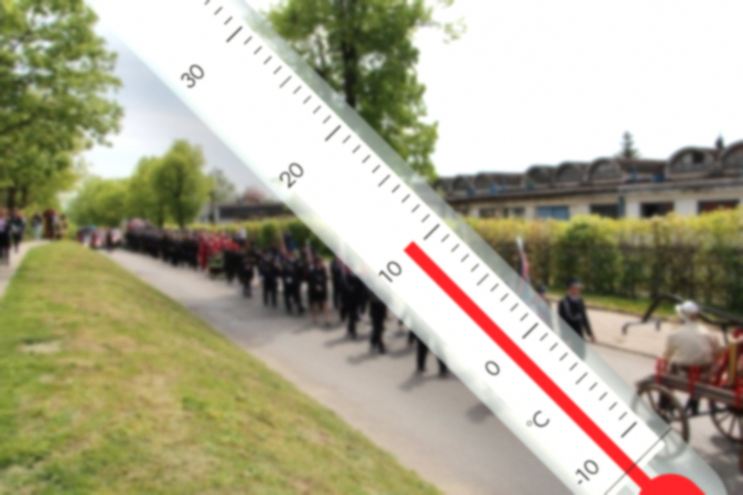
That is 10.5 °C
